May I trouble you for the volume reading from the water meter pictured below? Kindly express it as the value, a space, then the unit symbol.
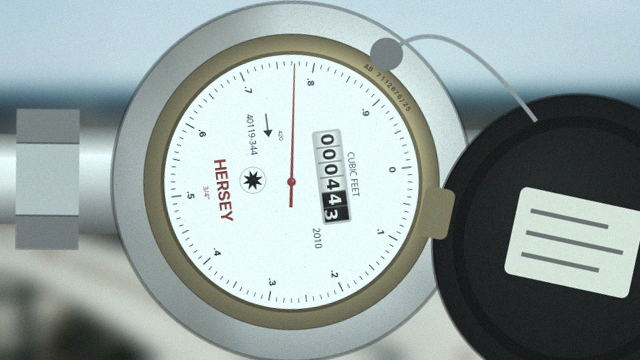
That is 442.77 ft³
